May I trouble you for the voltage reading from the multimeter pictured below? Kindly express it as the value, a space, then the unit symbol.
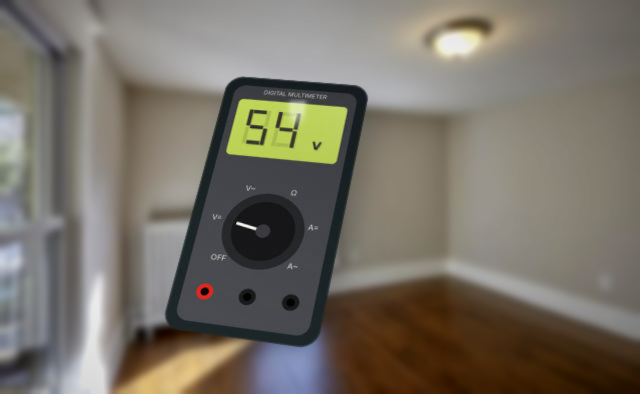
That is 54 V
